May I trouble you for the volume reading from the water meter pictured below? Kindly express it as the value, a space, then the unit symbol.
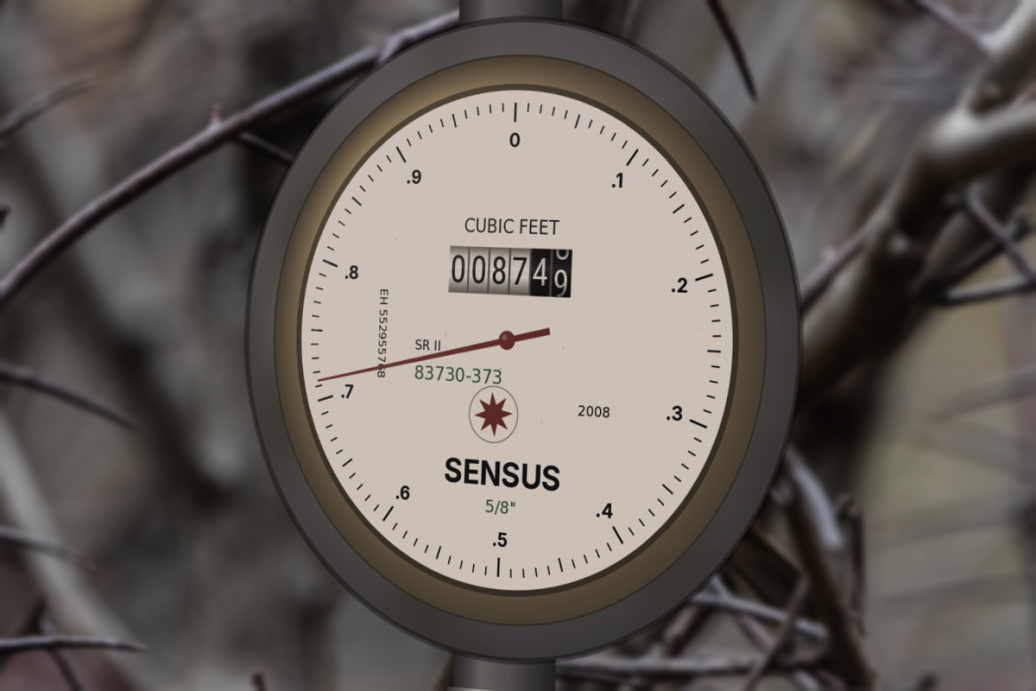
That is 8748.71 ft³
